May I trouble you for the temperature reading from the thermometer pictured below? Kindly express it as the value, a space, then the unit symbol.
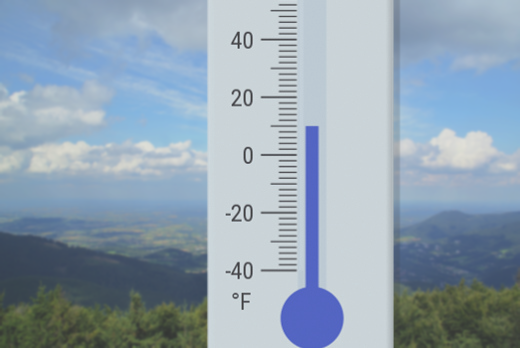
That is 10 °F
